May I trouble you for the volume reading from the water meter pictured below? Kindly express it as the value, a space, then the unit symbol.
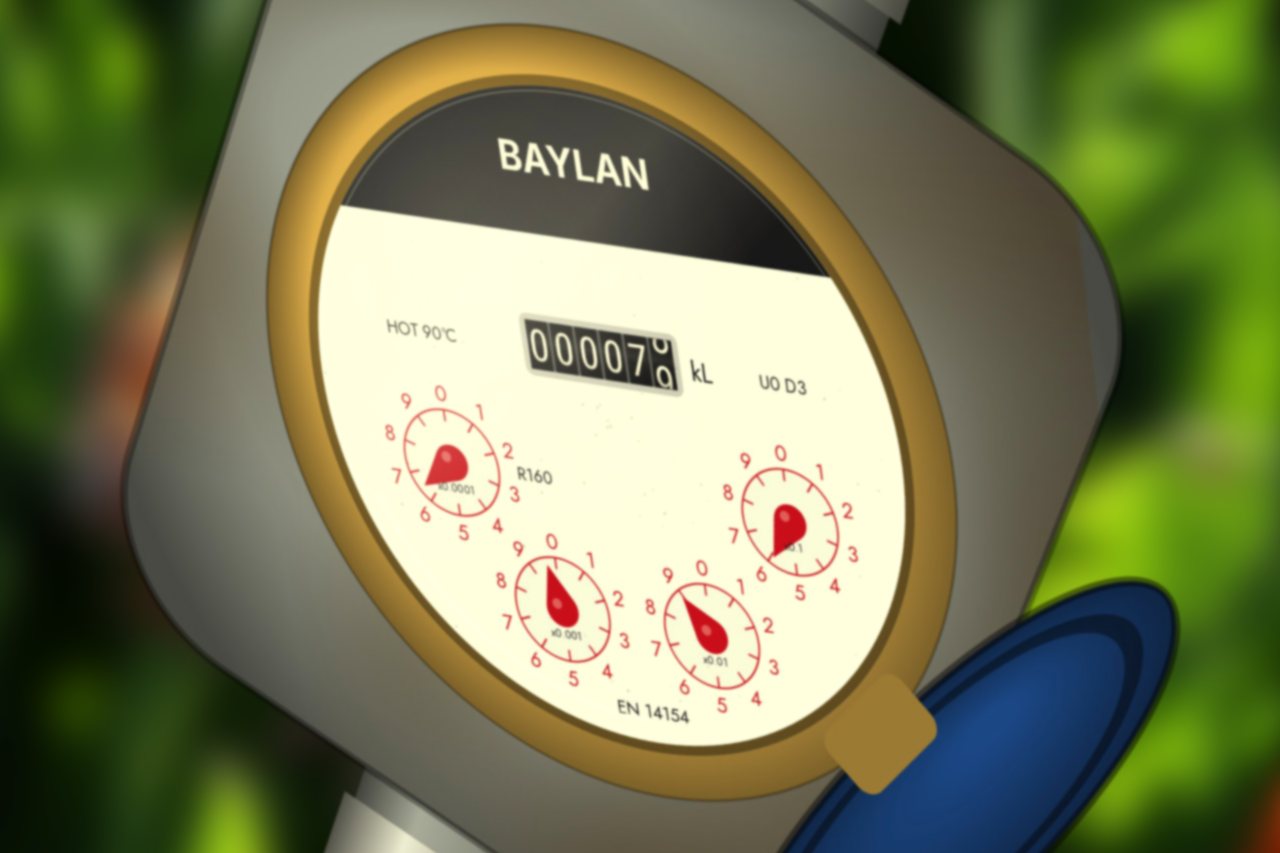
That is 78.5896 kL
